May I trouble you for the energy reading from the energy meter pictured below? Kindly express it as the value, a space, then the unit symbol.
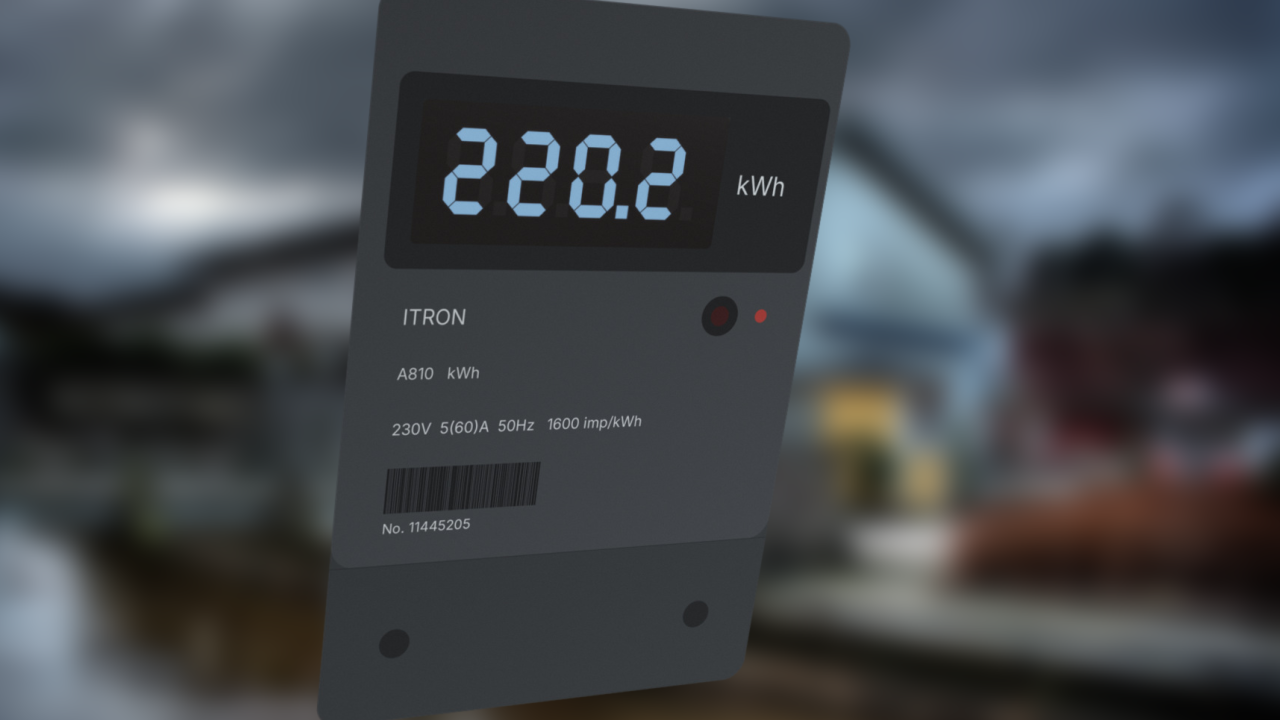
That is 220.2 kWh
